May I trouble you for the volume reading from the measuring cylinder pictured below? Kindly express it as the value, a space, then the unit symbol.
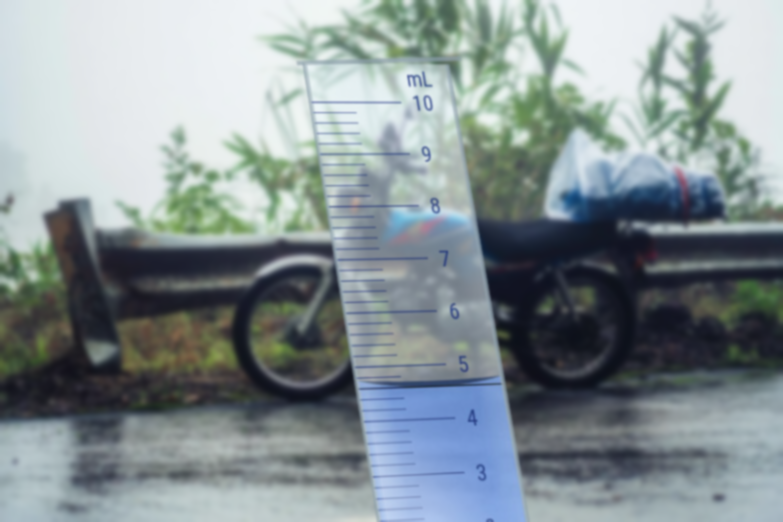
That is 4.6 mL
